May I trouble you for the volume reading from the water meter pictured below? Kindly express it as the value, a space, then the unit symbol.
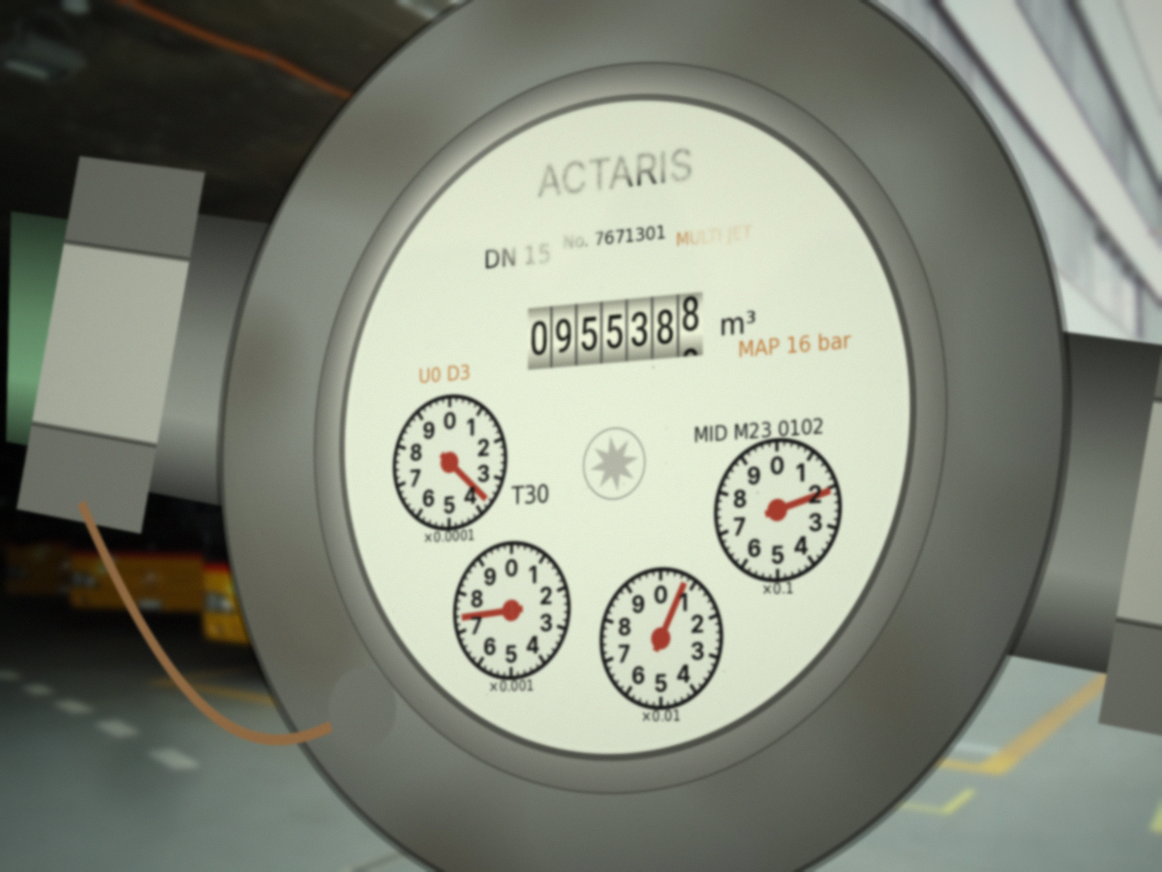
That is 955388.2073 m³
